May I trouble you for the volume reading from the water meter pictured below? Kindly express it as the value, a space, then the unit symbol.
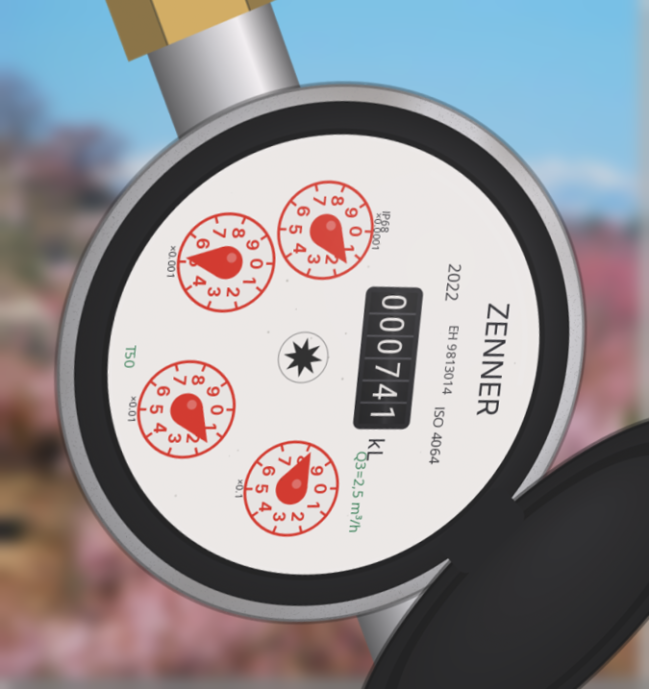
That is 741.8151 kL
